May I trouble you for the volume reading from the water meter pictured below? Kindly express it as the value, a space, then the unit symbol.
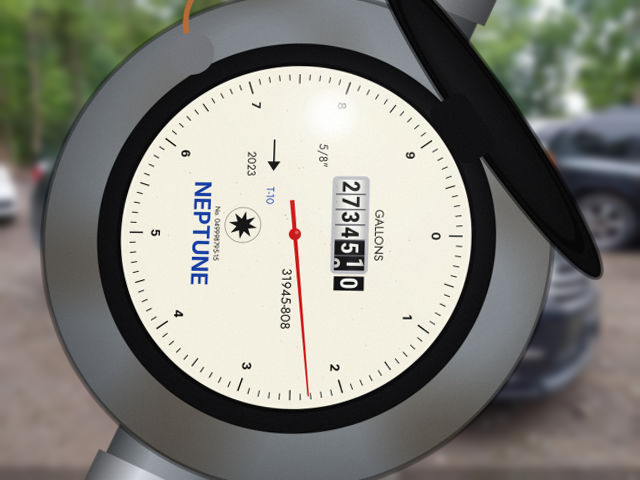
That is 2734512.3 gal
